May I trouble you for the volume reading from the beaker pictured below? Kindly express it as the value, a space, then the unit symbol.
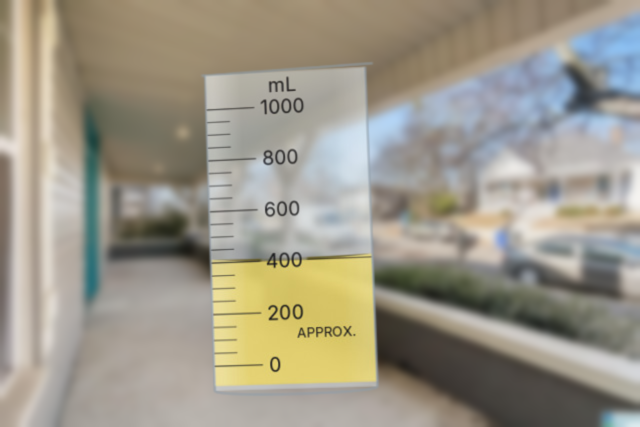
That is 400 mL
